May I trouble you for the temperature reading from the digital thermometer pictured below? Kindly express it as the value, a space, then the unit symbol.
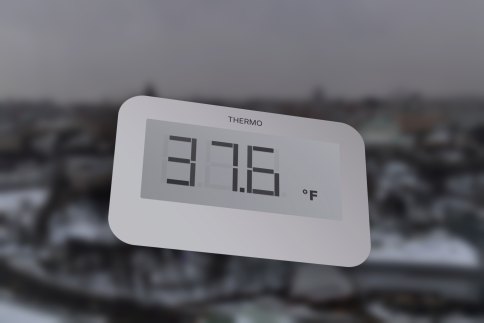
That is 37.6 °F
